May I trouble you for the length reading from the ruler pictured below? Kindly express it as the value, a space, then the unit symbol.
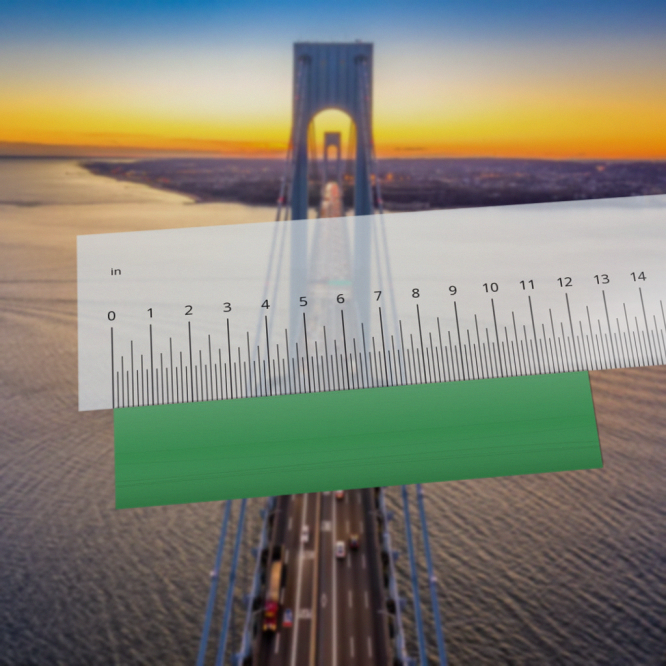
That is 12.25 in
